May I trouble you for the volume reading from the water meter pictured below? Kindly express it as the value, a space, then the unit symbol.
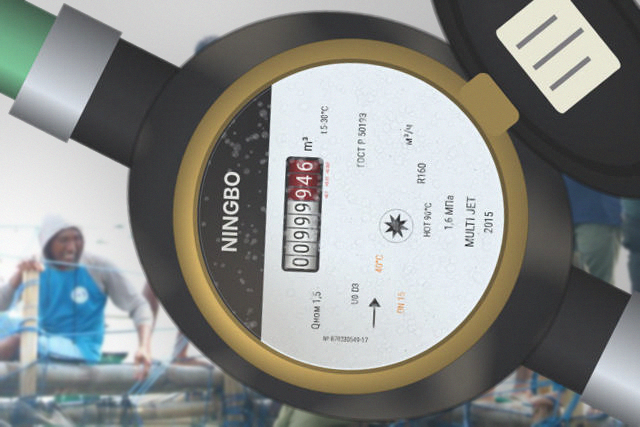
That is 999.946 m³
